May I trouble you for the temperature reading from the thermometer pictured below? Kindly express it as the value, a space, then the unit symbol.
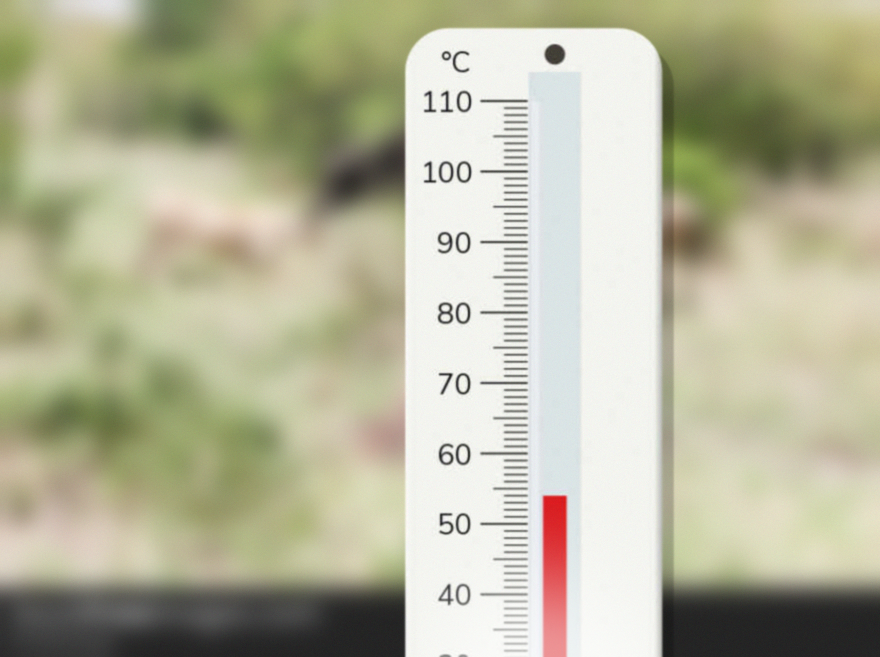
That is 54 °C
